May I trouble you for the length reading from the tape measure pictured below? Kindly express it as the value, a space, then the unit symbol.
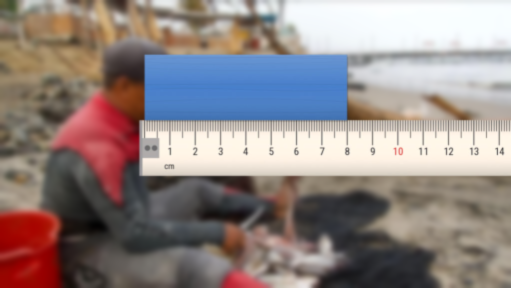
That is 8 cm
